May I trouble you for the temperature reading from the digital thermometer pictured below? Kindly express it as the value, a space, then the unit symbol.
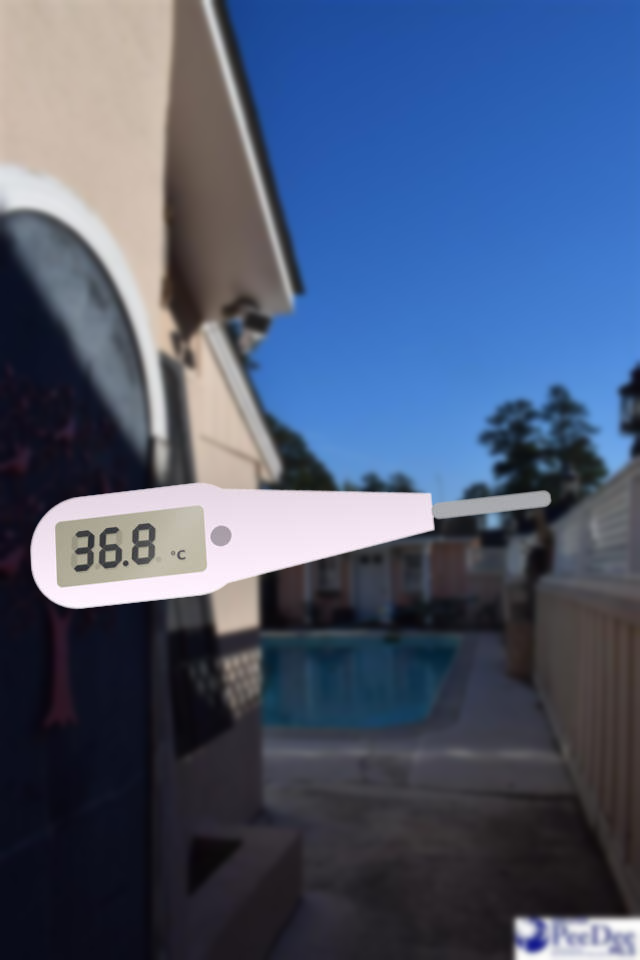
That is 36.8 °C
